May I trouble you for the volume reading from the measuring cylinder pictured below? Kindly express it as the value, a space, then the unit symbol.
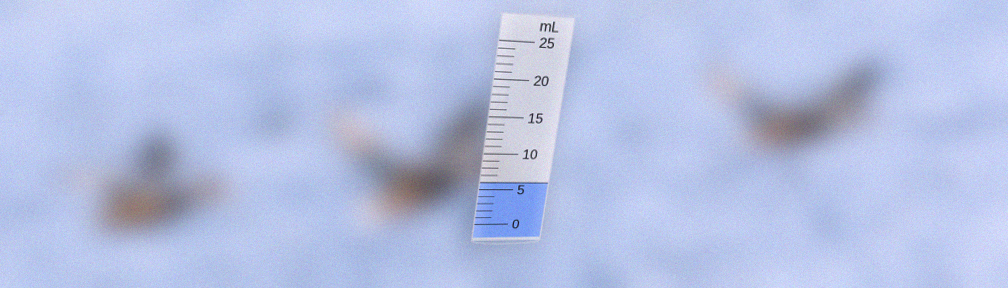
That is 6 mL
